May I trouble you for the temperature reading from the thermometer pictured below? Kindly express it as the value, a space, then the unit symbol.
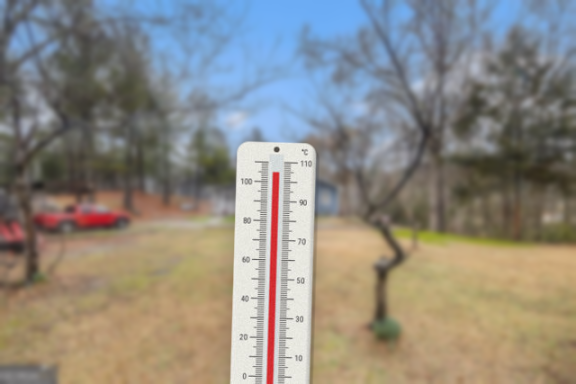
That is 105 °C
